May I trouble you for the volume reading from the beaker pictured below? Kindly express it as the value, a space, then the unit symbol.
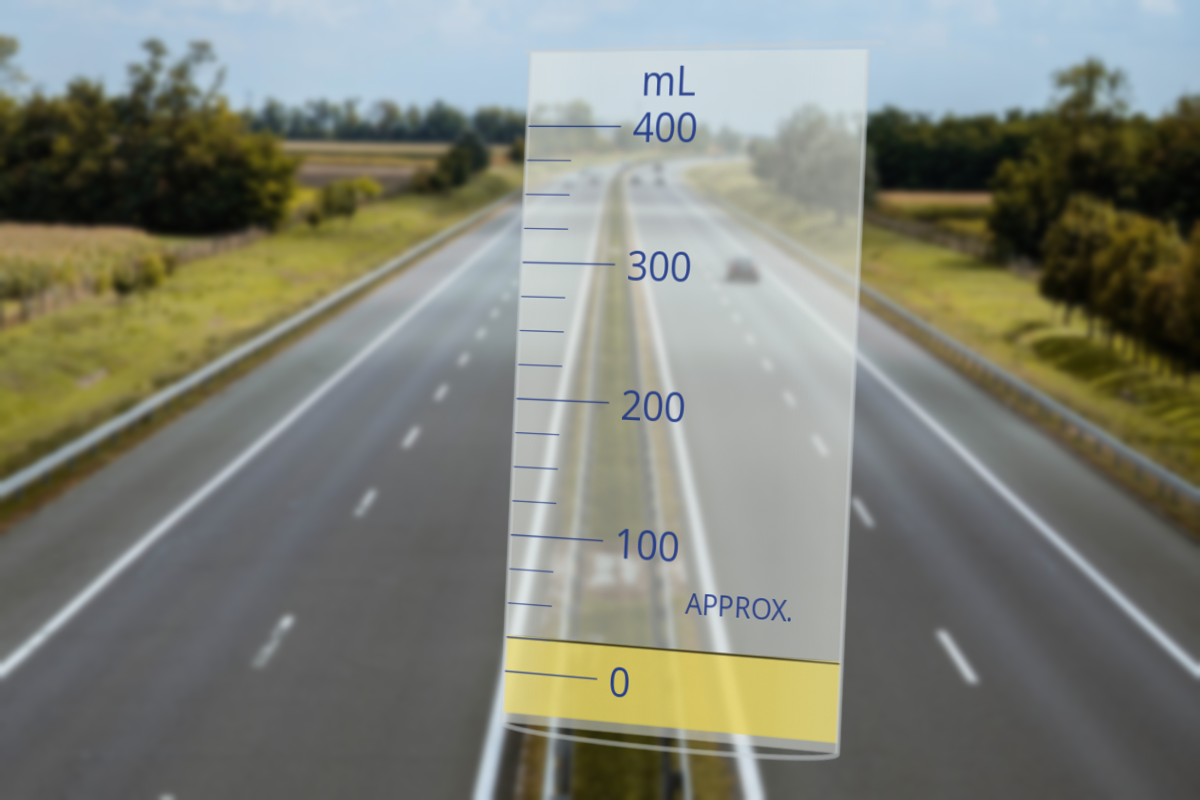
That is 25 mL
